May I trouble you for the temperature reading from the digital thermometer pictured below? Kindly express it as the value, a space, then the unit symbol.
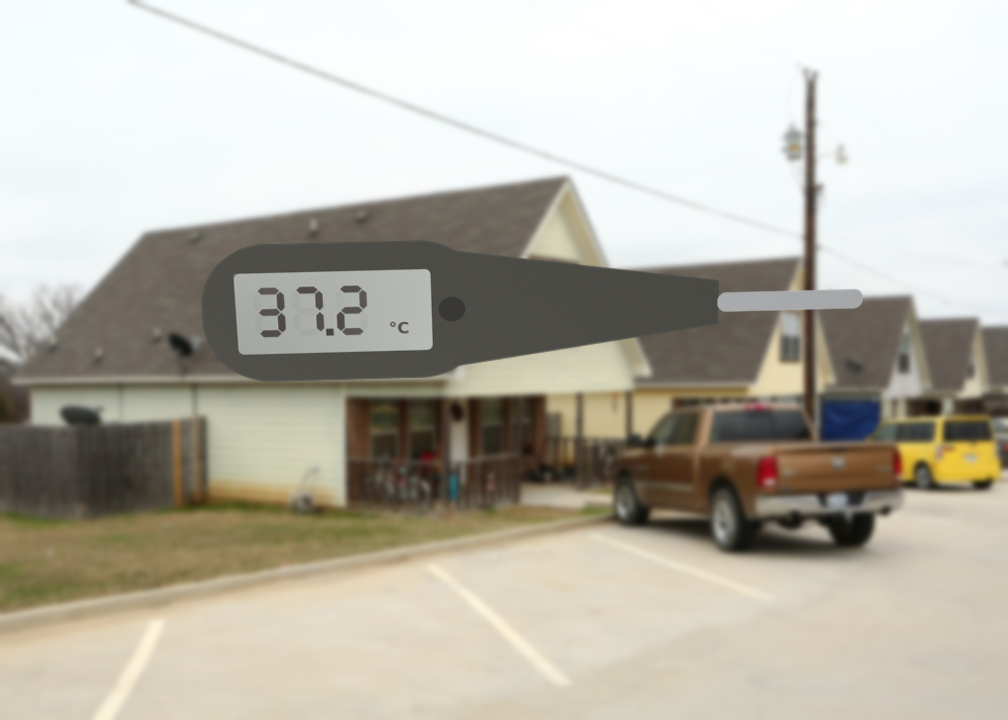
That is 37.2 °C
